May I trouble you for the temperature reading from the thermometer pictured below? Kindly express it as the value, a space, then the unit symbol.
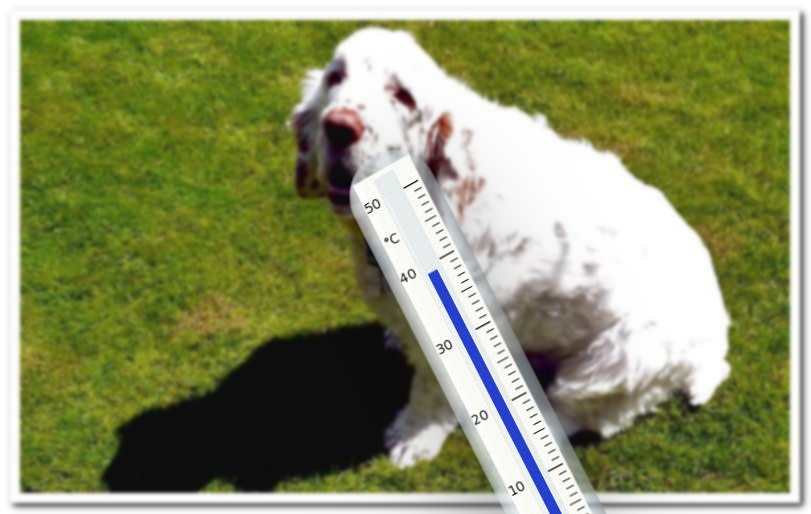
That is 39 °C
